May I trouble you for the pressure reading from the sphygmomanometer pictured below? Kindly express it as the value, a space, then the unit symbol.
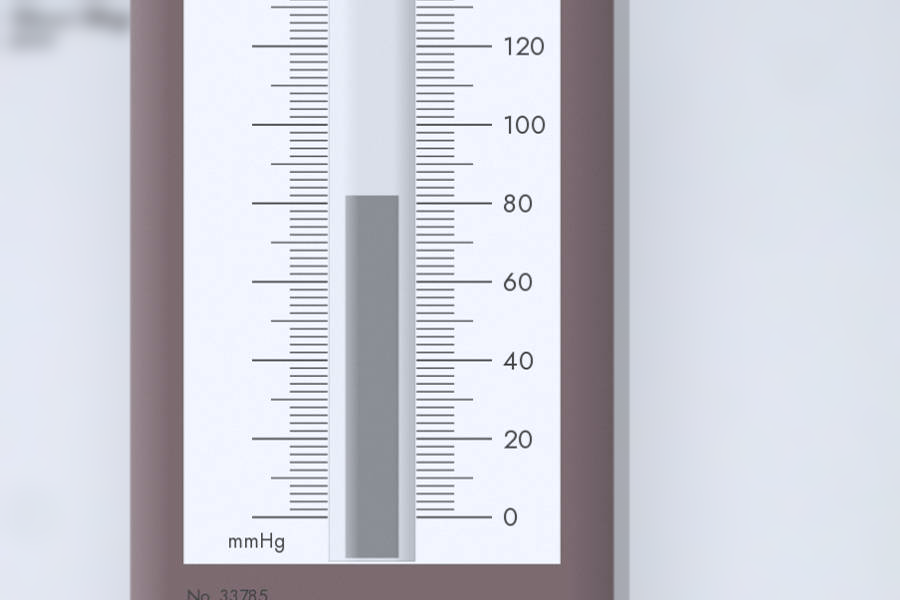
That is 82 mmHg
